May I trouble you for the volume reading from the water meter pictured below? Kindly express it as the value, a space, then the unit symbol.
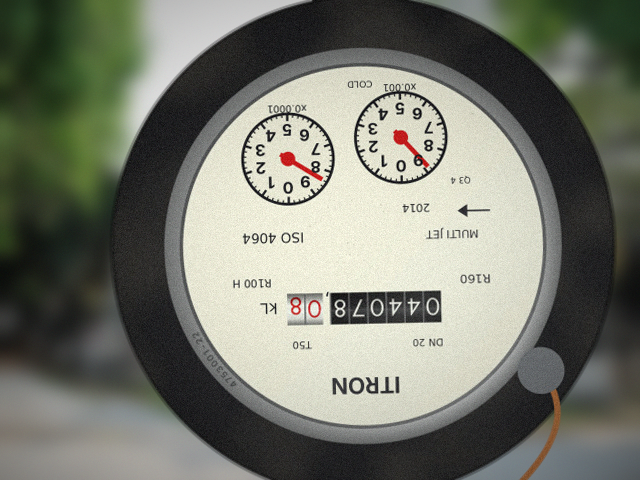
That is 44078.0788 kL
